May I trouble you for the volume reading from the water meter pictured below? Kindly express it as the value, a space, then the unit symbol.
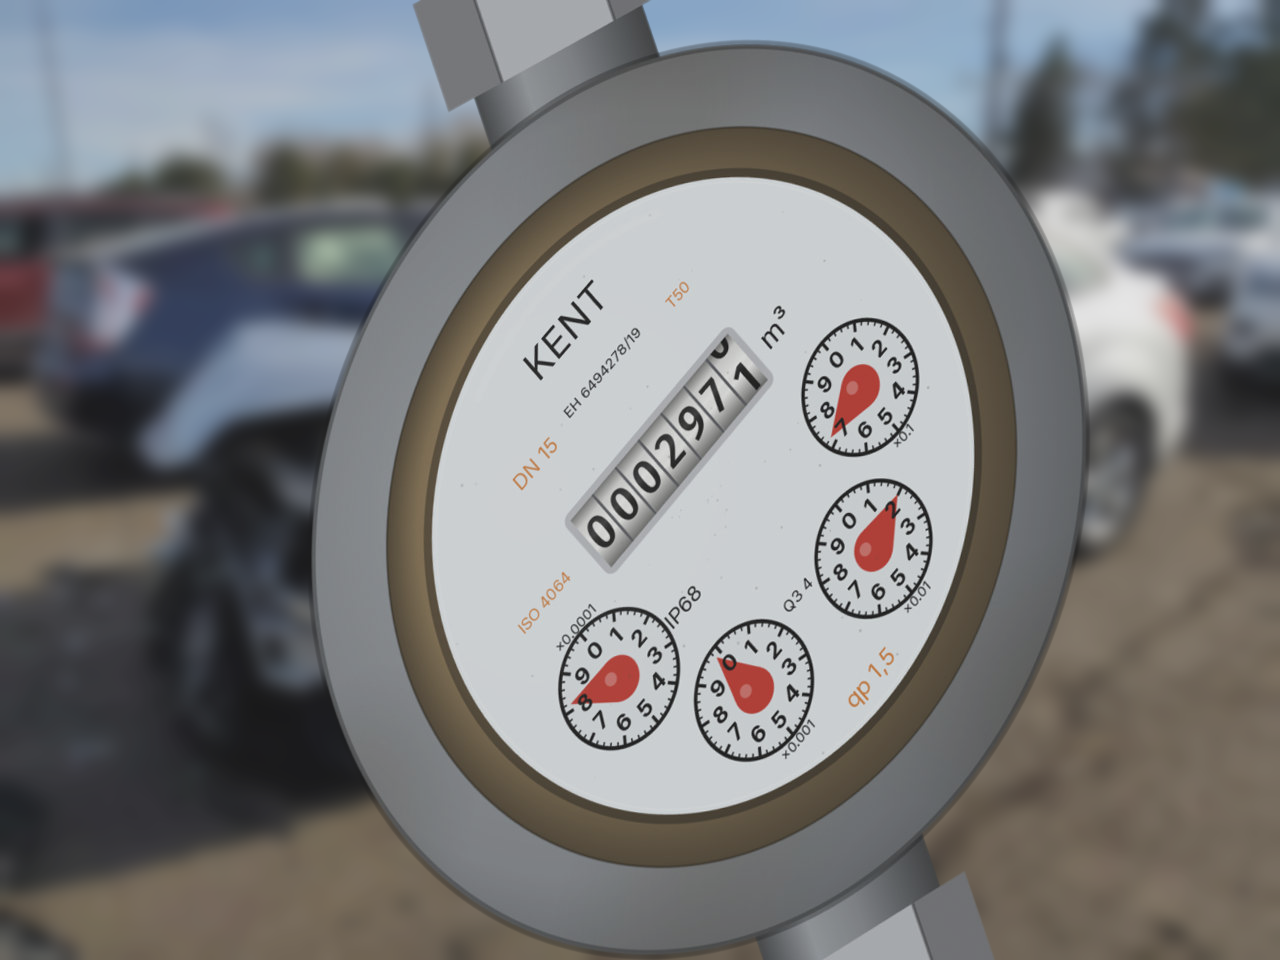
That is 2970.7198 m³
